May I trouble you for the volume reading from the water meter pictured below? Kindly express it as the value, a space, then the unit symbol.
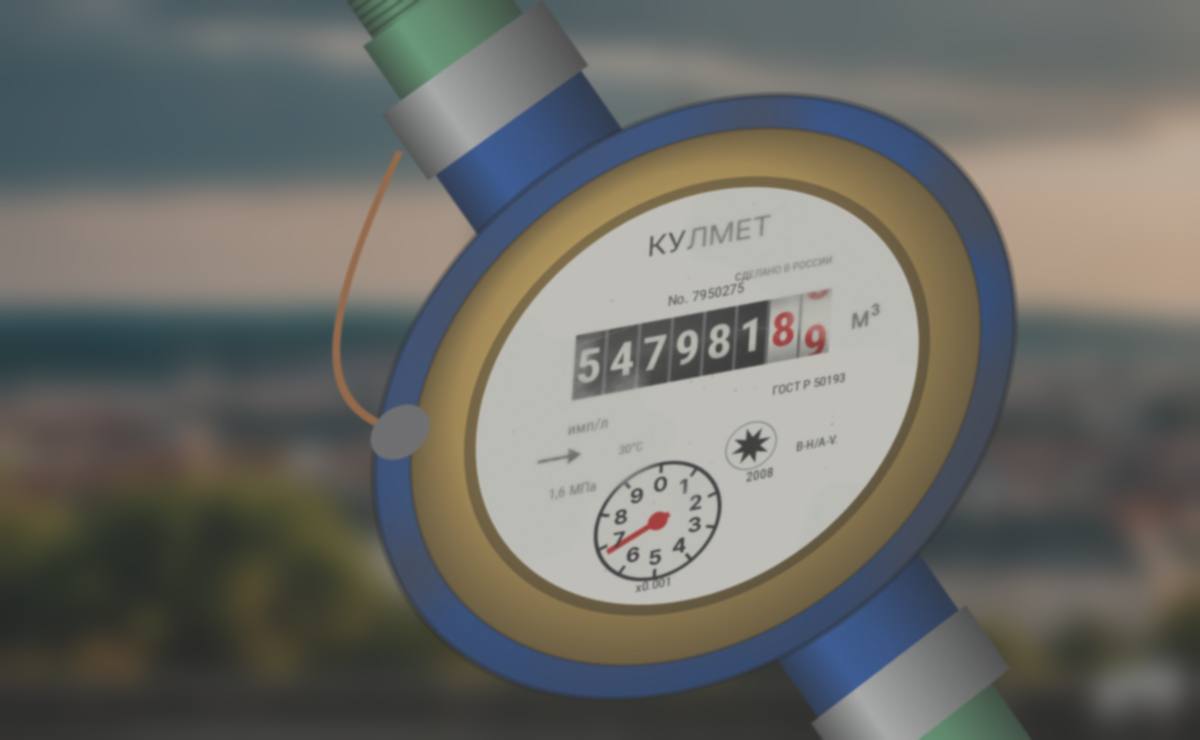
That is 547981.886 m³
